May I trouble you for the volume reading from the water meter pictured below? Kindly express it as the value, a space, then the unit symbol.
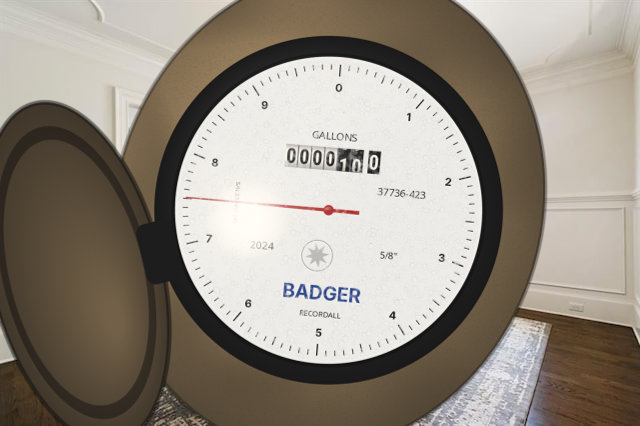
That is 97.5 gal
